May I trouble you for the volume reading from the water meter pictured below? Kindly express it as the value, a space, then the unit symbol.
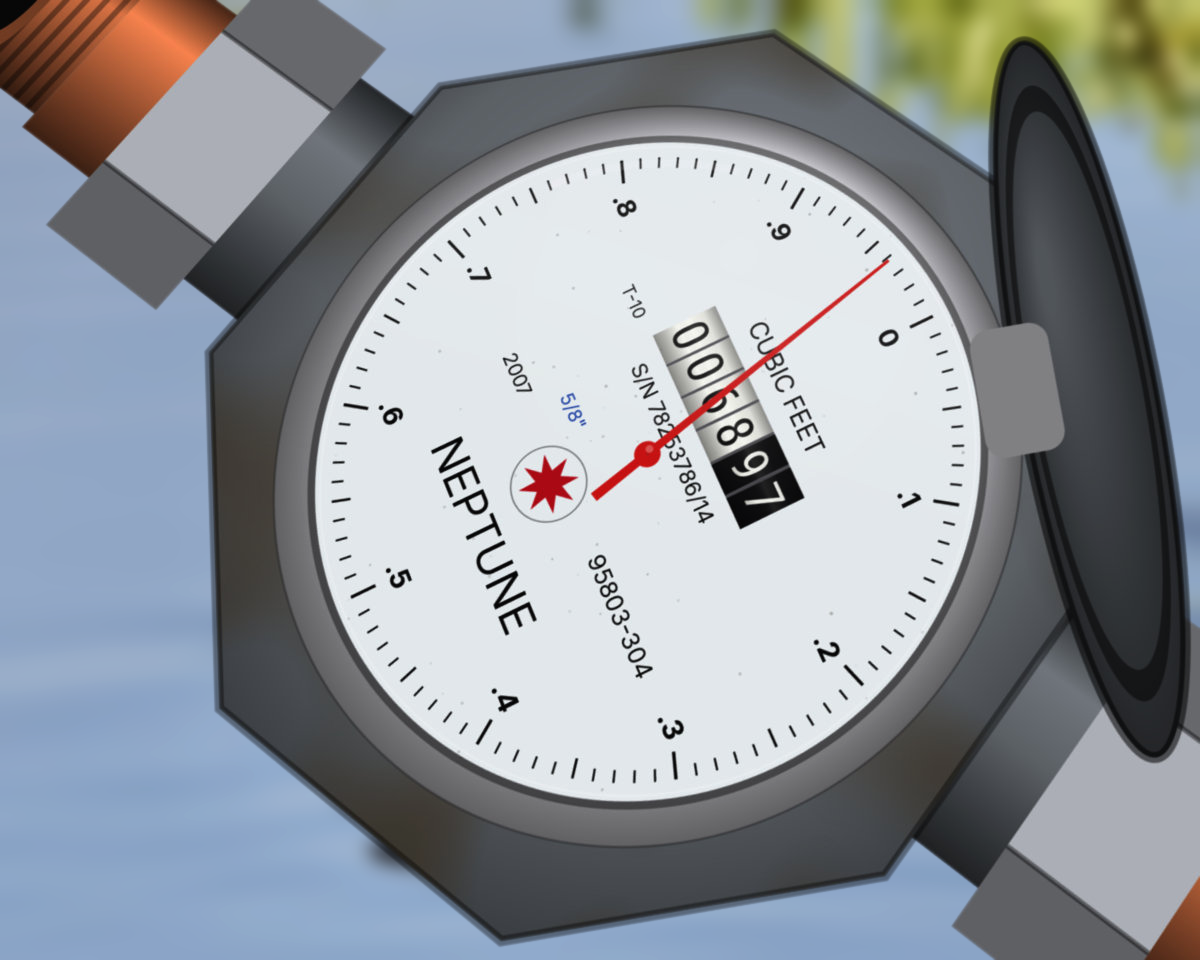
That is 6896.96 ft³
